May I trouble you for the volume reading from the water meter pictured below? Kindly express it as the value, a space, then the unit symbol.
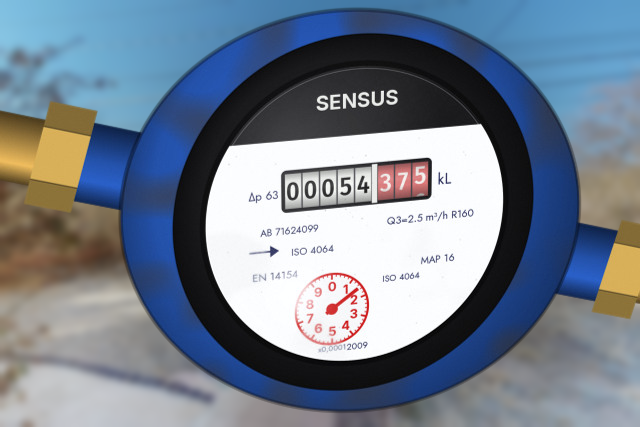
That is 54.3751 kL
